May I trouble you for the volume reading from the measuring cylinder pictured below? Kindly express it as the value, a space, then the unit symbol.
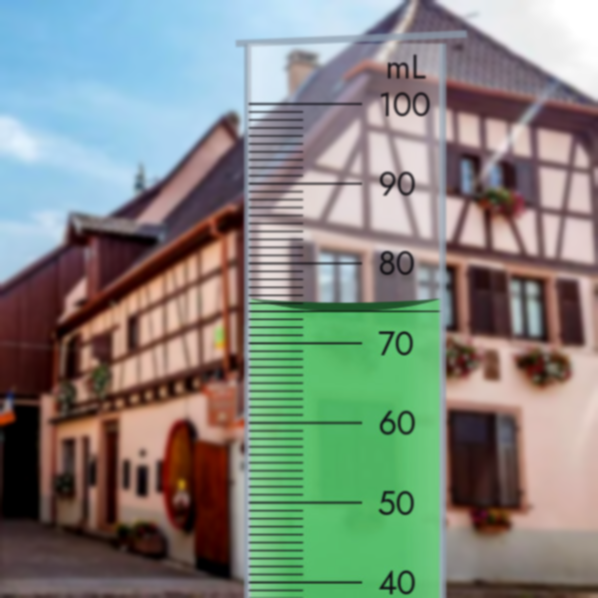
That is 74 mL
